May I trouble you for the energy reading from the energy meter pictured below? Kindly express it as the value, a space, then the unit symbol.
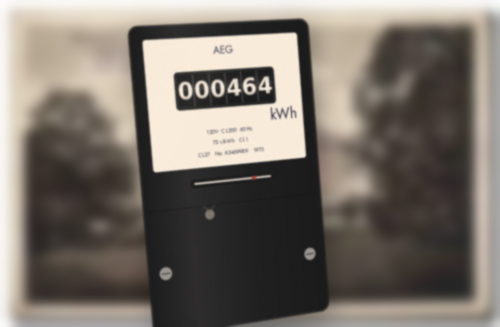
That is 464 kWh
